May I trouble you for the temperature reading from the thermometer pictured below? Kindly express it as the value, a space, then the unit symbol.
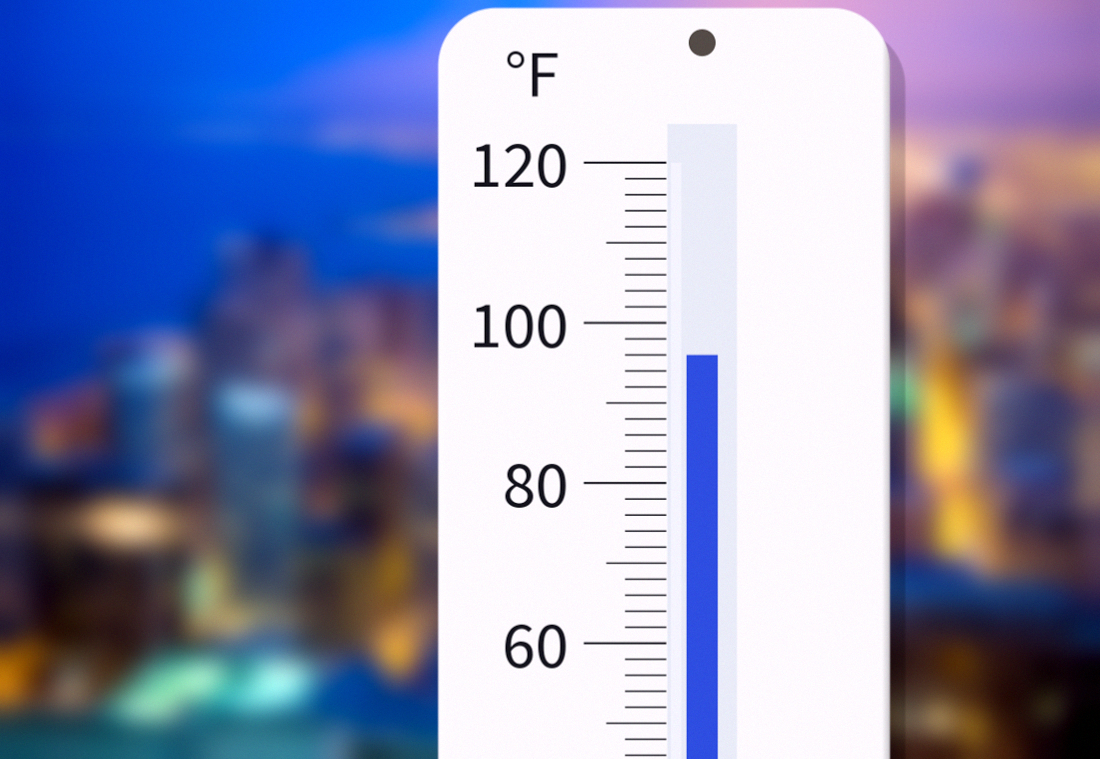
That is 96 °F
